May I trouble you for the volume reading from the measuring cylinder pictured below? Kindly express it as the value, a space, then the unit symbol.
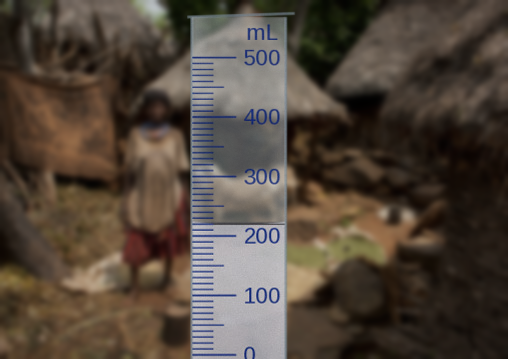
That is 220 mL
